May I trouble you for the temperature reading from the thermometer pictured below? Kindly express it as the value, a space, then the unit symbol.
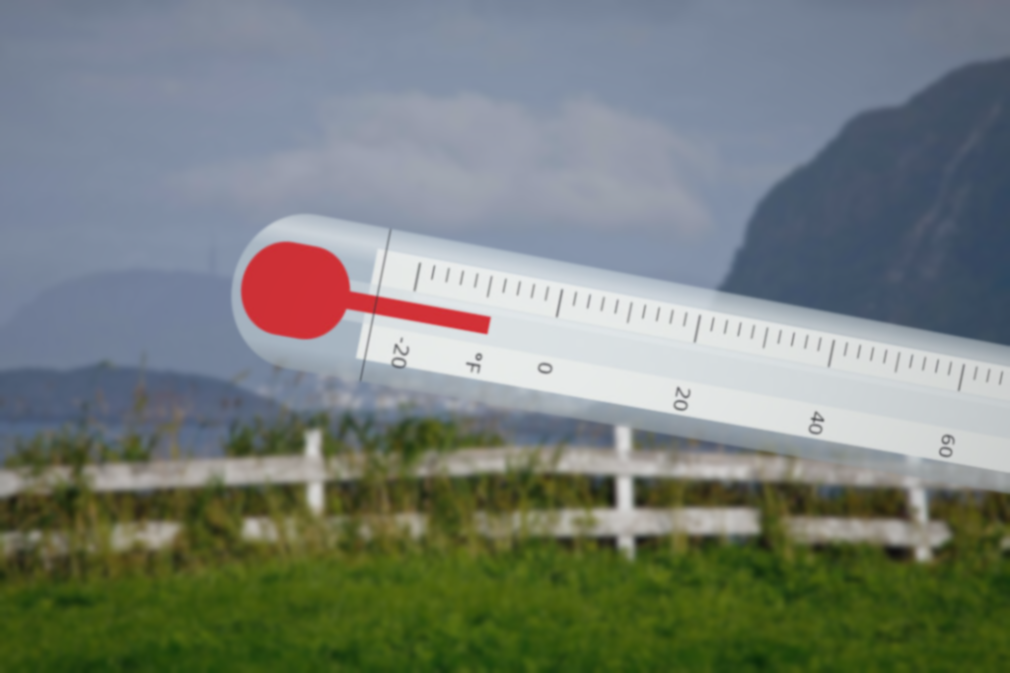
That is -9 °F
